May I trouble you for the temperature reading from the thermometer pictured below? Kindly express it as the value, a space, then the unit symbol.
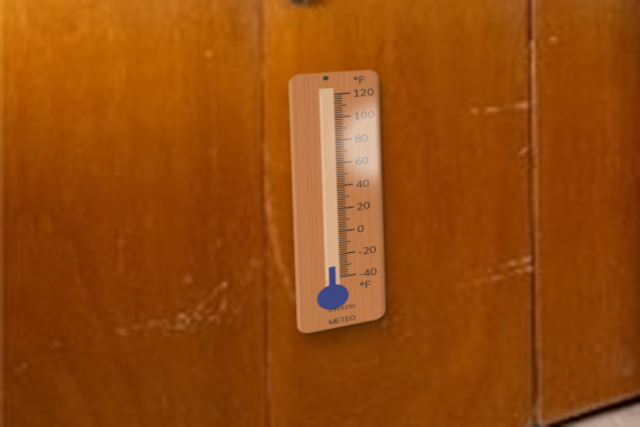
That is -30 °F
